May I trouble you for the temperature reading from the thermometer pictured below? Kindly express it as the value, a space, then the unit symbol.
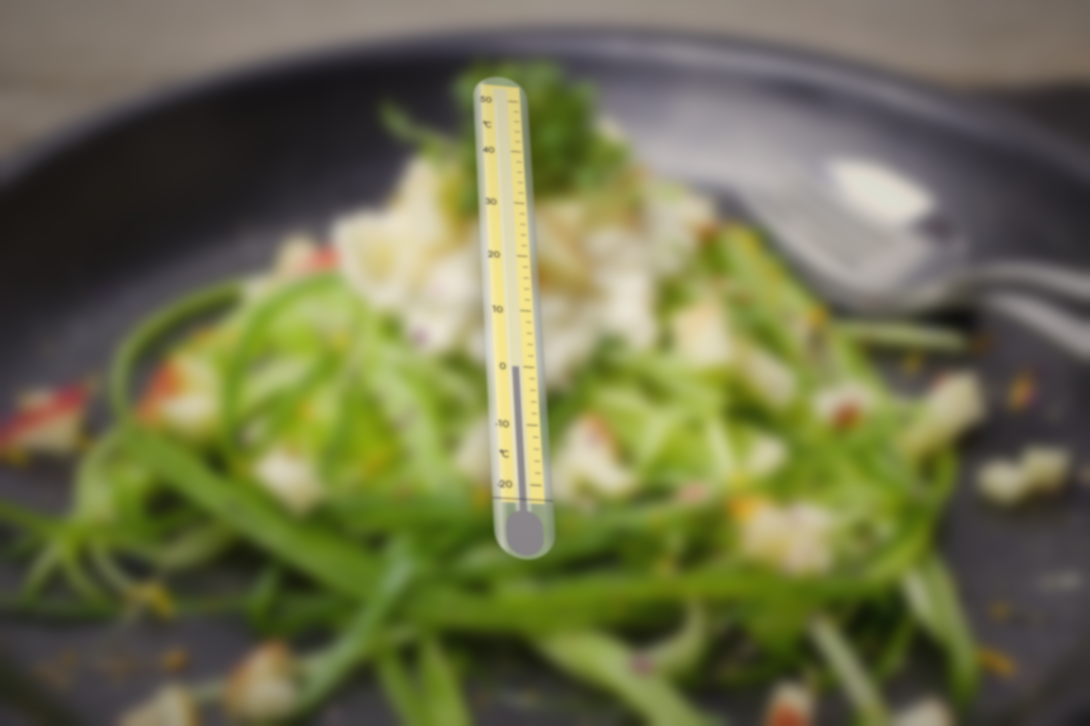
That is 0 °C
